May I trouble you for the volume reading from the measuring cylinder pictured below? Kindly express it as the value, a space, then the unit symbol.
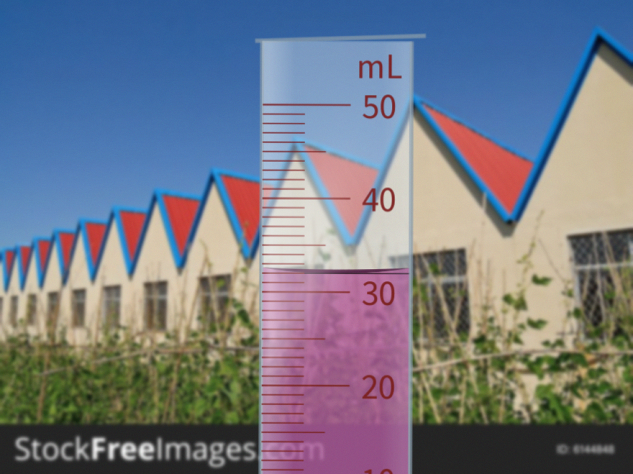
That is 32 mL
